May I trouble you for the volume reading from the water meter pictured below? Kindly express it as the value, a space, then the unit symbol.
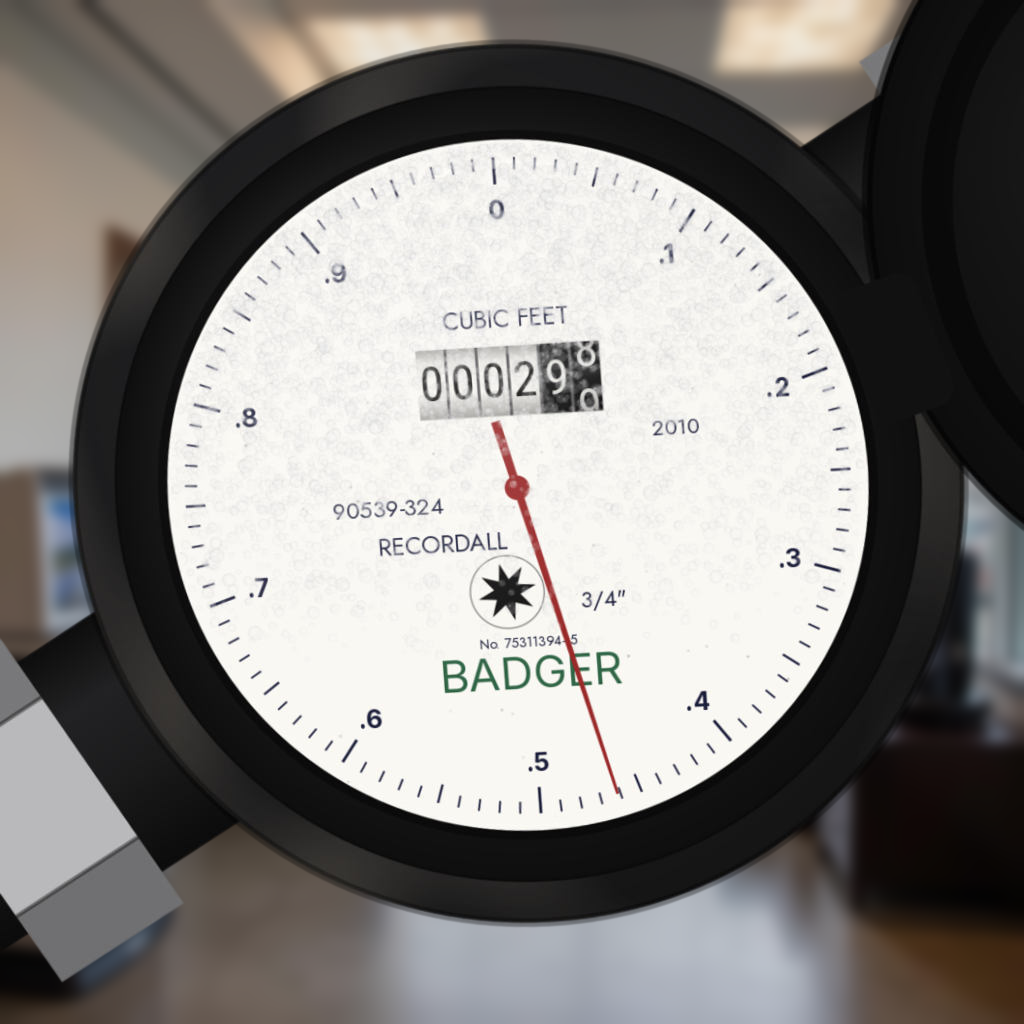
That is 298.46 ft³
